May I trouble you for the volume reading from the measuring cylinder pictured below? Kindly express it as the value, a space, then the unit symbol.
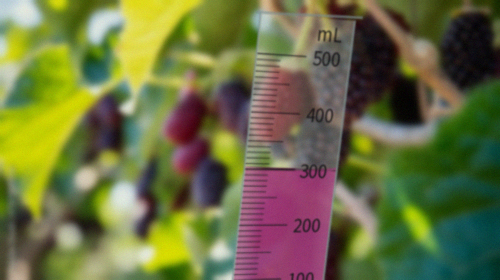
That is 300 mL
